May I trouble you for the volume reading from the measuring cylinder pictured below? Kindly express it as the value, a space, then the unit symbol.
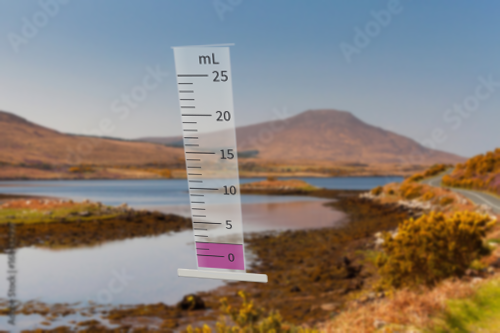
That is 2 mL
